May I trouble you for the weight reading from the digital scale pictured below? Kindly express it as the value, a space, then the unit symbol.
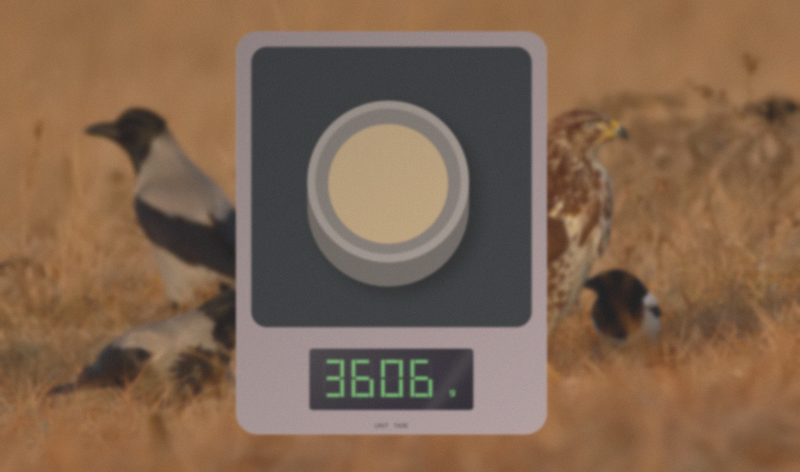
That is 3606 g
